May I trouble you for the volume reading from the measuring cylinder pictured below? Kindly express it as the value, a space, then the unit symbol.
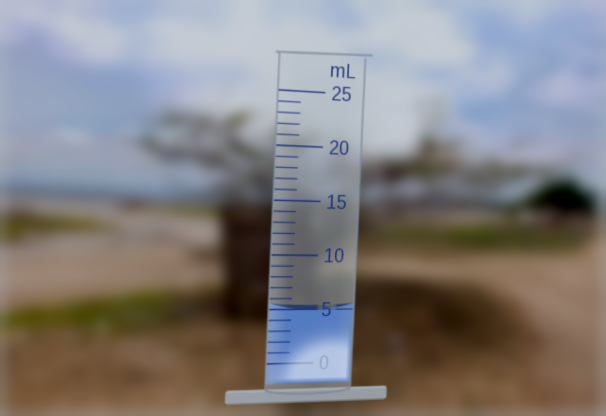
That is 5 mL
